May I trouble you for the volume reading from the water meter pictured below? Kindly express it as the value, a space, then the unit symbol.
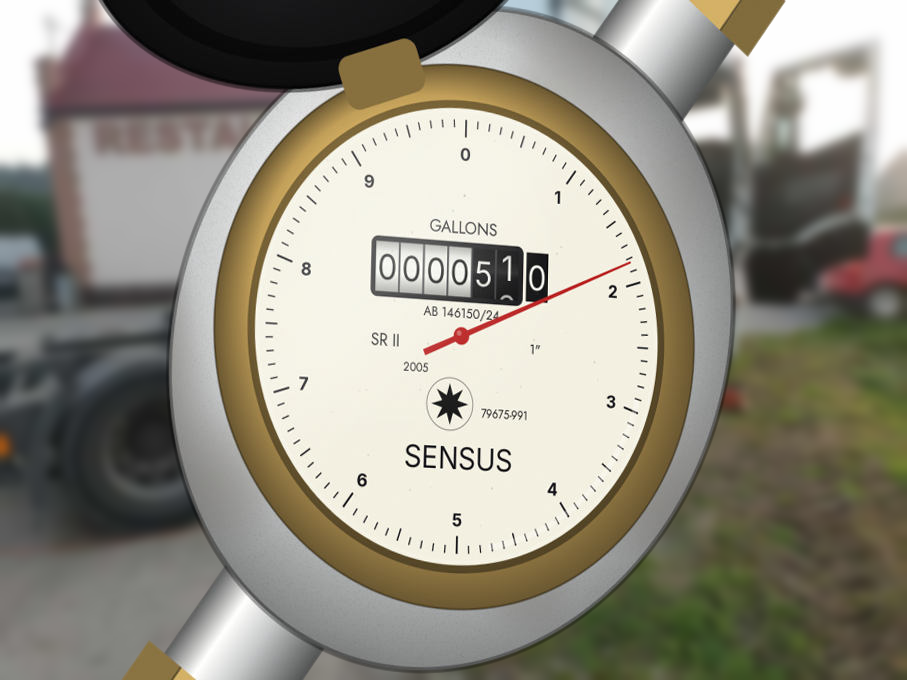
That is 511.8 gal
